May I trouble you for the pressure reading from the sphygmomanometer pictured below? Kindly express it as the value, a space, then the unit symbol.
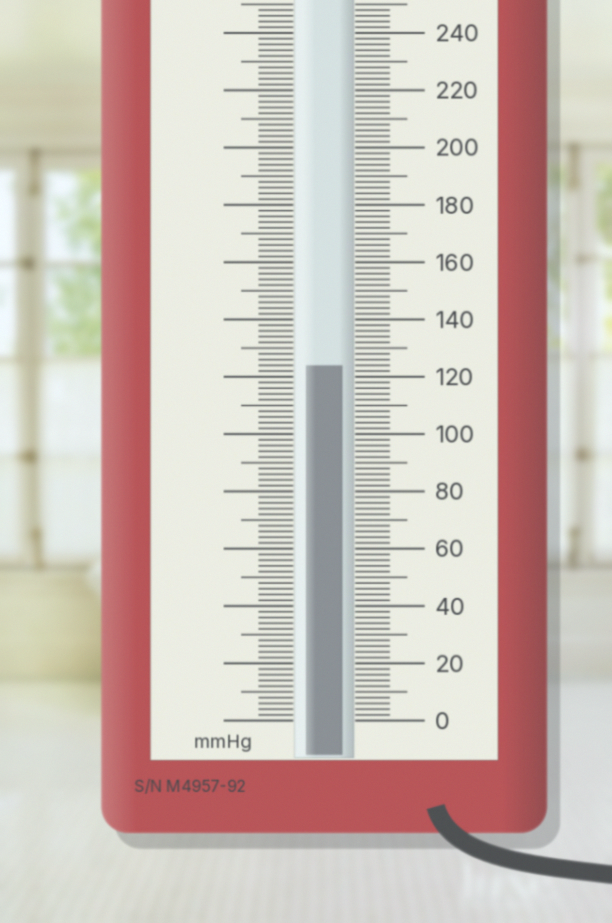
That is 124 mmHg
